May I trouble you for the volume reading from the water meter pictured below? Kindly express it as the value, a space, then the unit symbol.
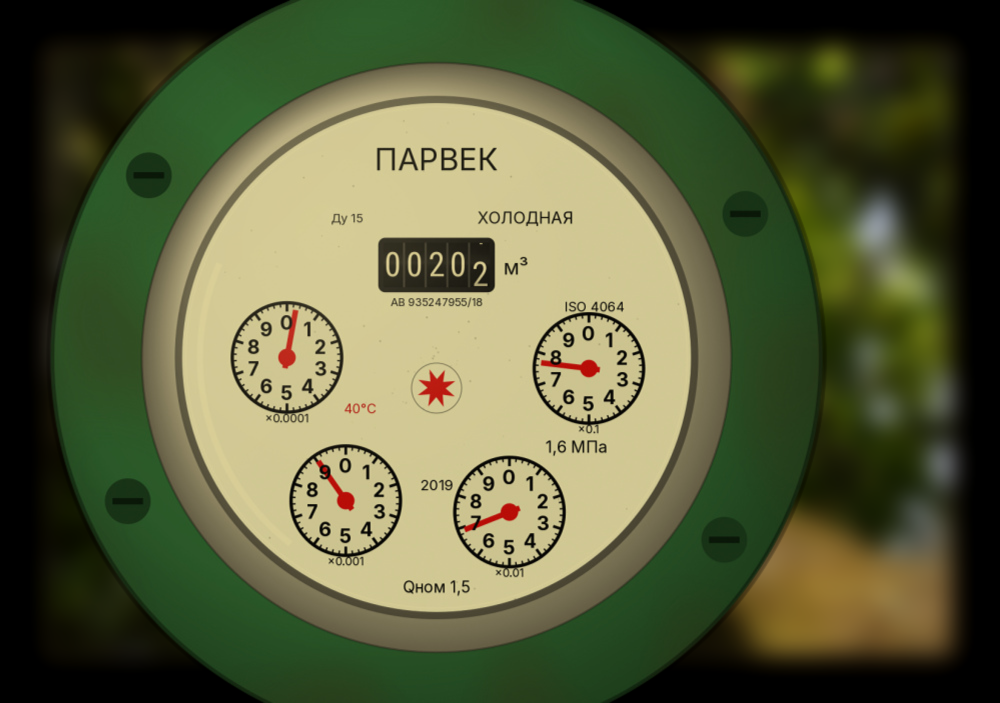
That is 201.7690 m³
